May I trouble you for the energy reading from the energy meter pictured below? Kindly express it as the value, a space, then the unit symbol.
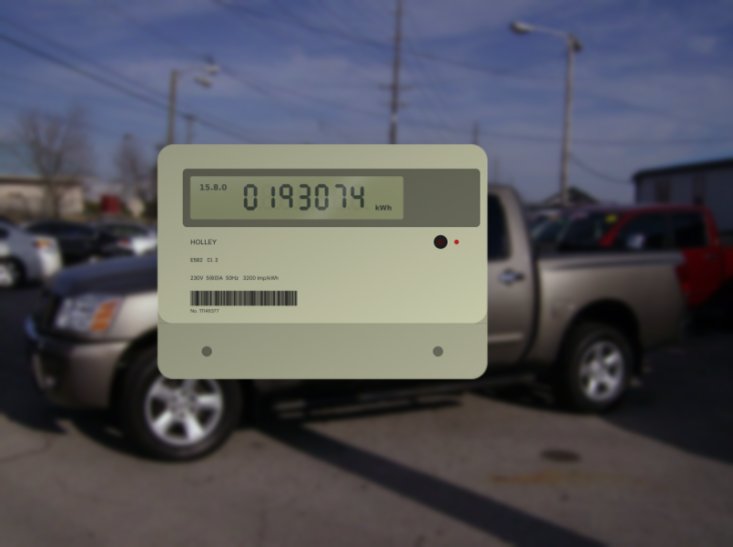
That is 193074 kWh
